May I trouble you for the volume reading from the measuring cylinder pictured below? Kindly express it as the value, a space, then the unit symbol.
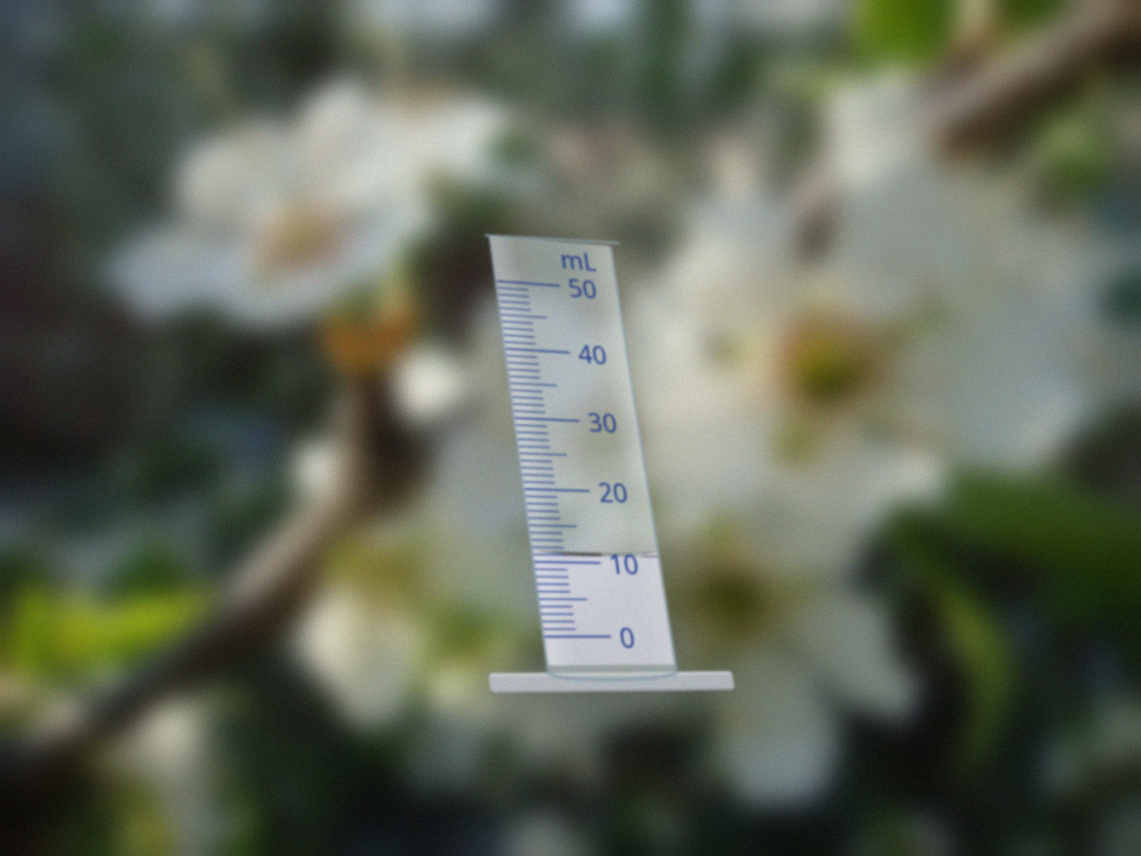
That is 11 mL
